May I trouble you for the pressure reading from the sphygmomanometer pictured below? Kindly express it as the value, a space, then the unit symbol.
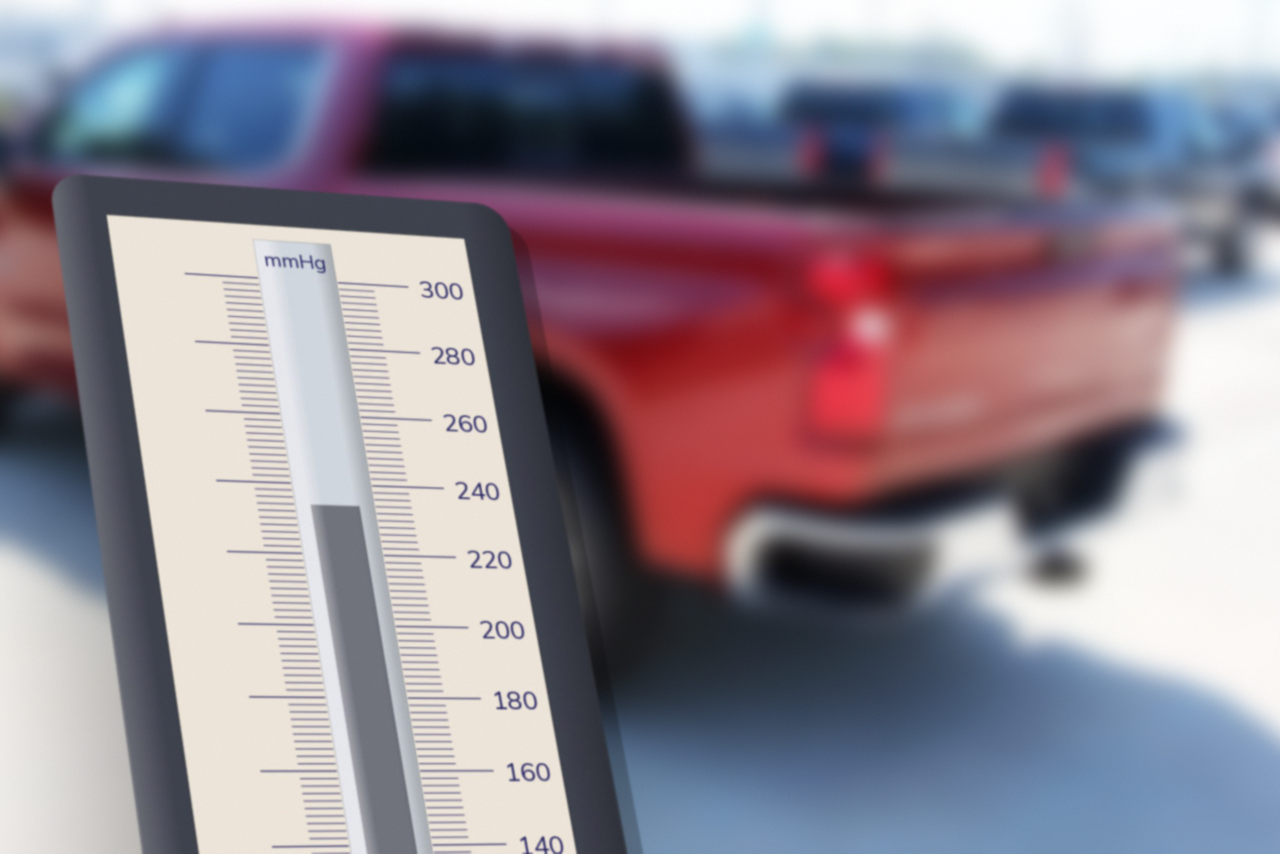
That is 234 mmHg
